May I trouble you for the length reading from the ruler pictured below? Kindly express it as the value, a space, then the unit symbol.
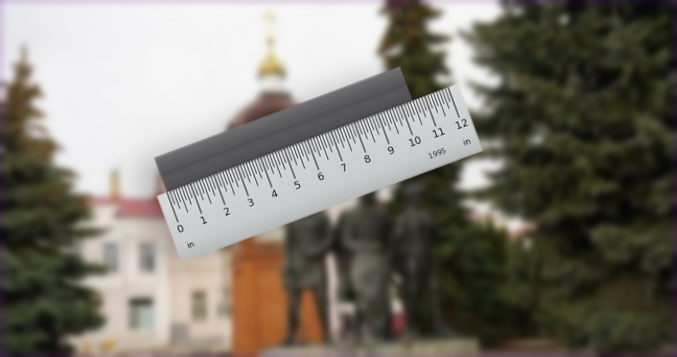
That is 10.5 in
